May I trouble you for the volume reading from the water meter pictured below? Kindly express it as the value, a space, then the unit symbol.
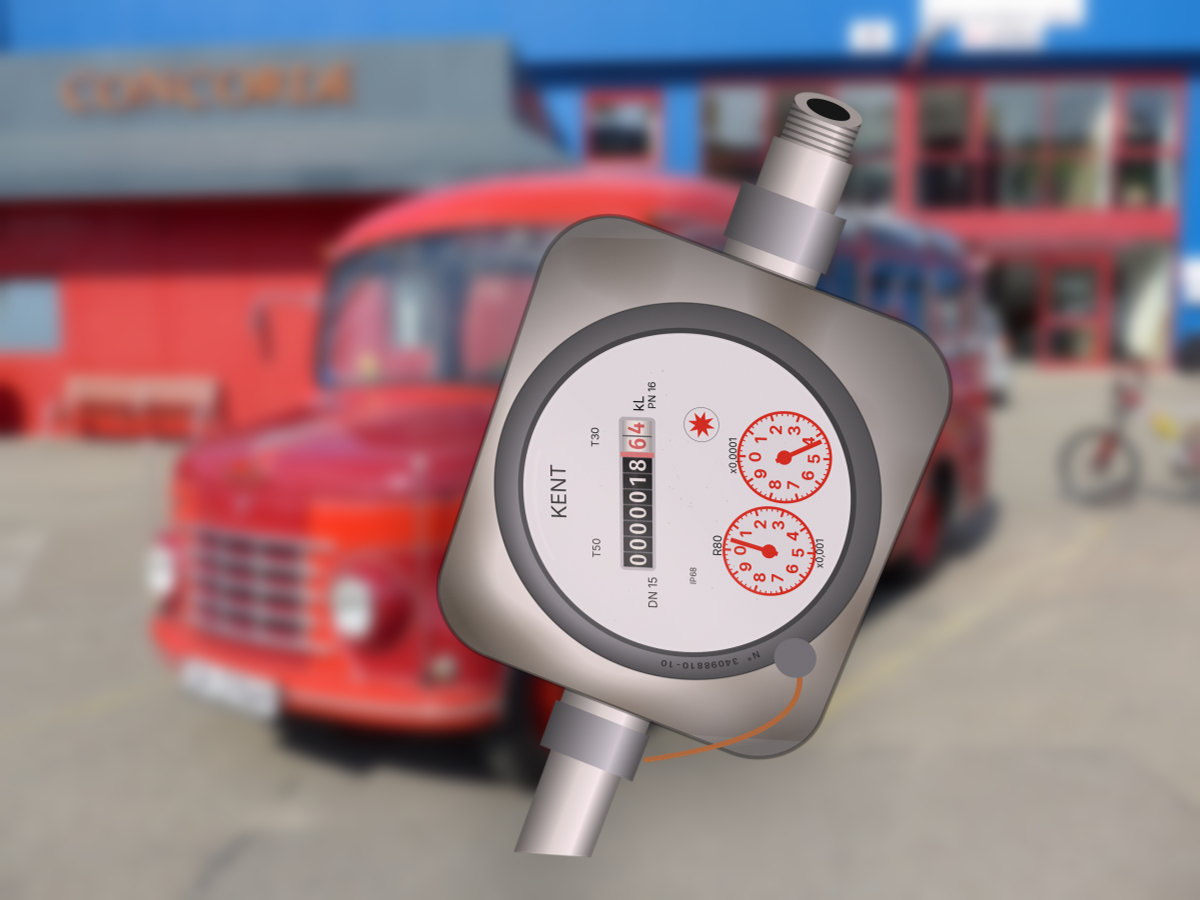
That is 18.6404 kL
